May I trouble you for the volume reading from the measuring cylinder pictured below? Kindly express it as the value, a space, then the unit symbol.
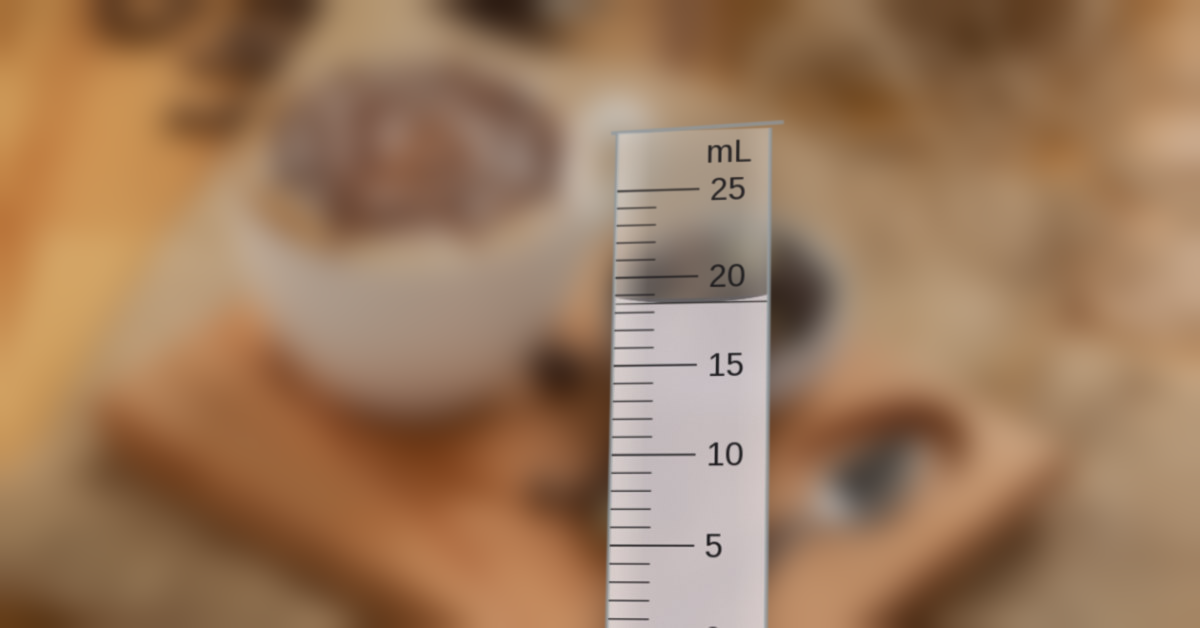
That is 18.5 mL
